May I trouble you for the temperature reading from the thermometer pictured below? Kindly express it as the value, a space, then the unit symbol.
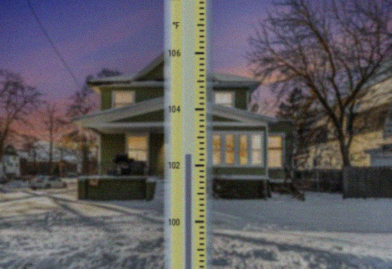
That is 102.4 °F
